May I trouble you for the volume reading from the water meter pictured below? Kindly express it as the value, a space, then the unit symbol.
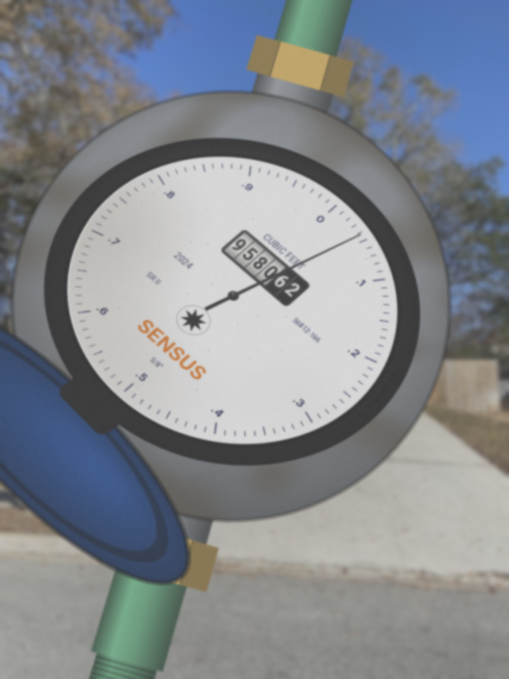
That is 958062.04 ft³
